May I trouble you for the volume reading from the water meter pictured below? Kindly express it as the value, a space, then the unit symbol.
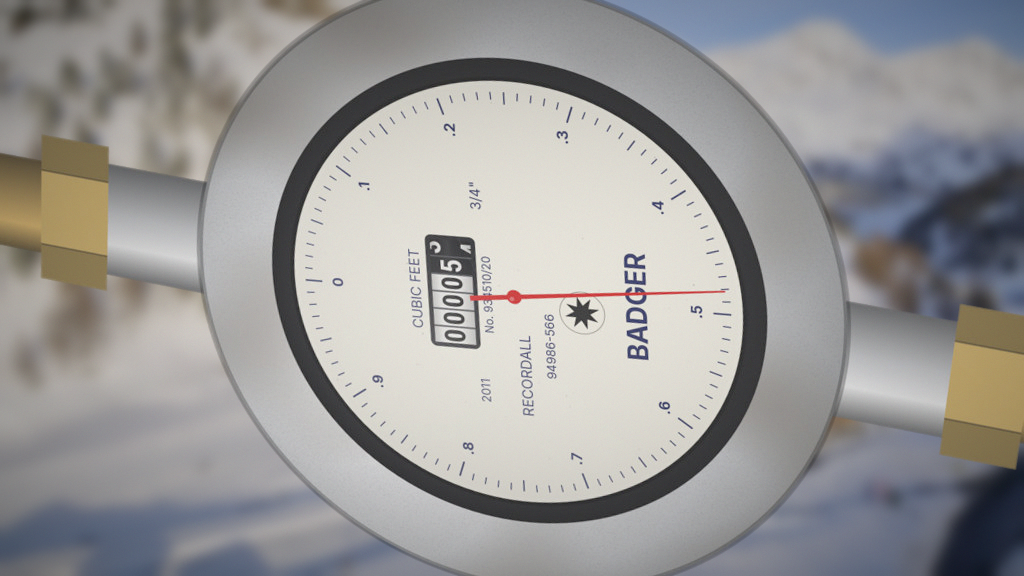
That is 53.48 ft³
